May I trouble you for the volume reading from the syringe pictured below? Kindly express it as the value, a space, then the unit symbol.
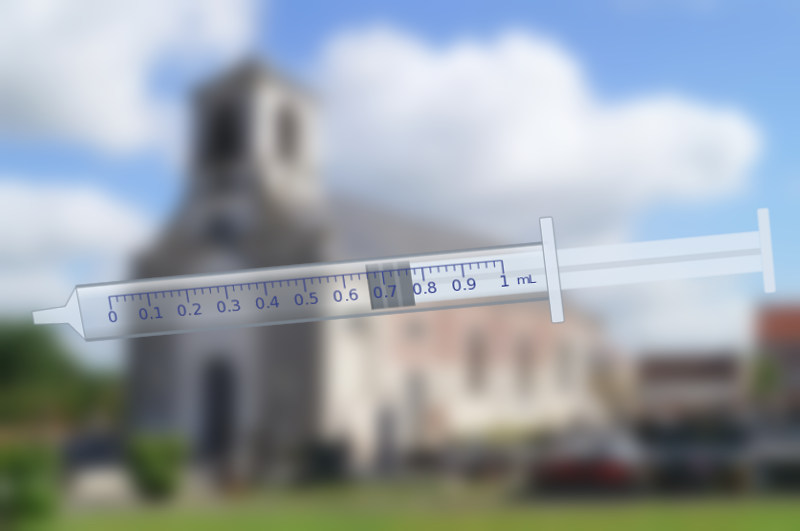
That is 0.66 mL
